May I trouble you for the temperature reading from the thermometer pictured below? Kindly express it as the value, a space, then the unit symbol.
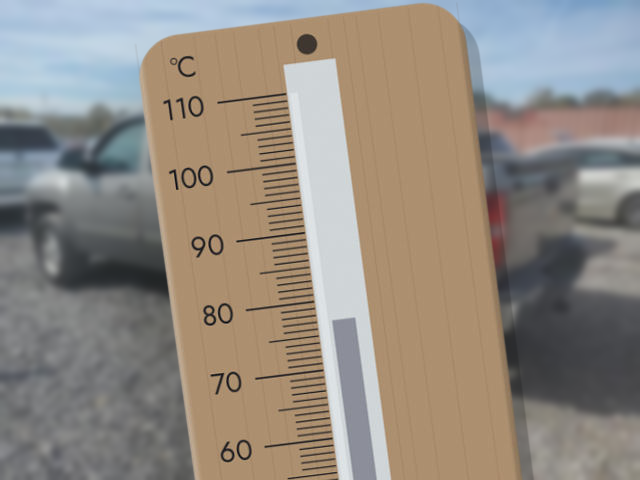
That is 77 °C
